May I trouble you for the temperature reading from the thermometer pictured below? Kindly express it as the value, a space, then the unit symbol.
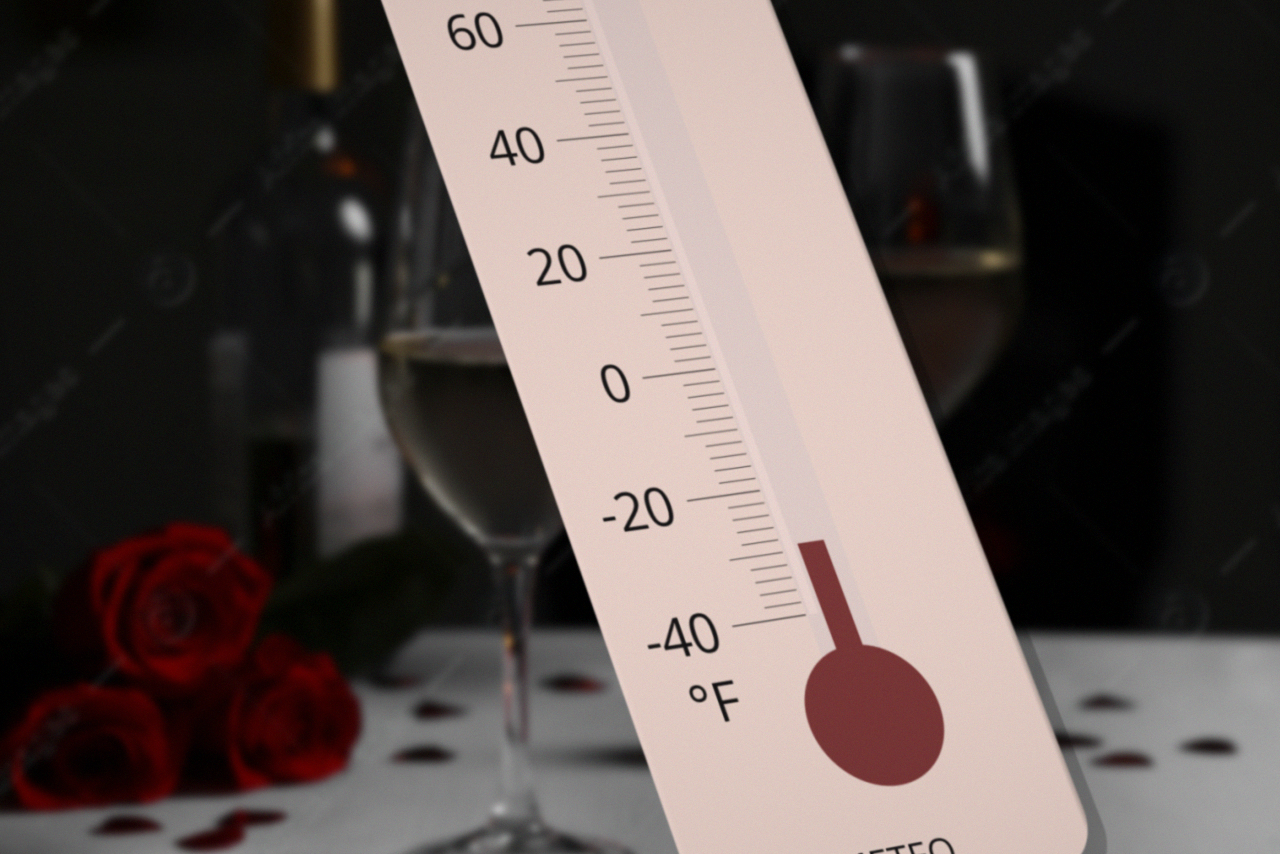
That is -29 °F
